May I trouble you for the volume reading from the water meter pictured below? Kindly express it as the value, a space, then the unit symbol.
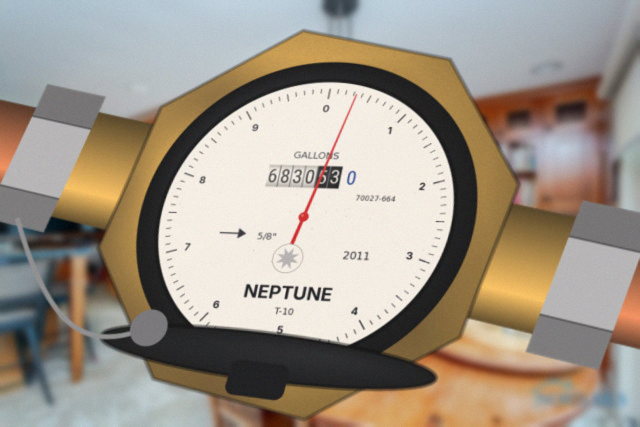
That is 6830530.3 gal
